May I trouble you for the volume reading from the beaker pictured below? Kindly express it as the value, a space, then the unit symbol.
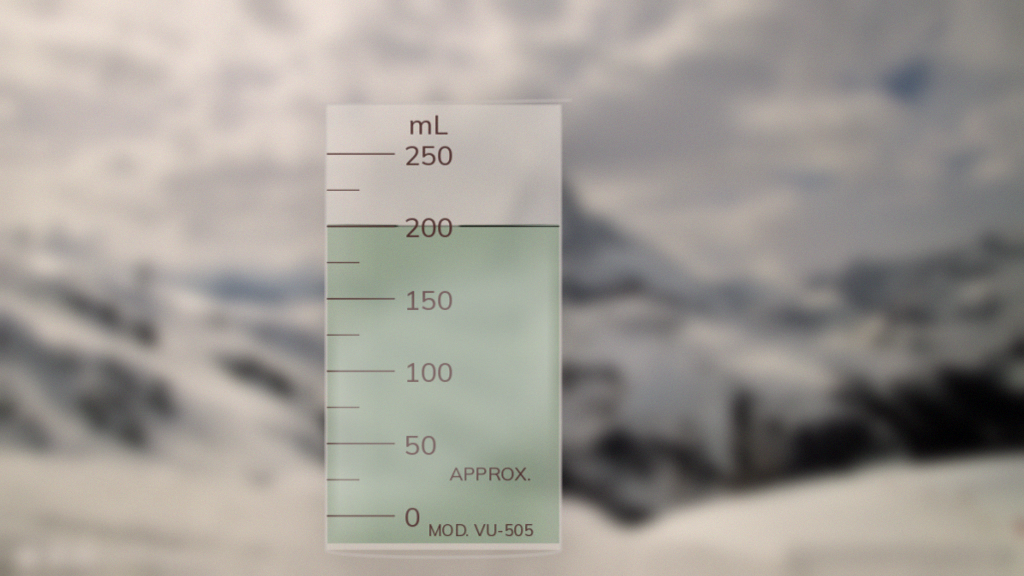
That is 200 mL
